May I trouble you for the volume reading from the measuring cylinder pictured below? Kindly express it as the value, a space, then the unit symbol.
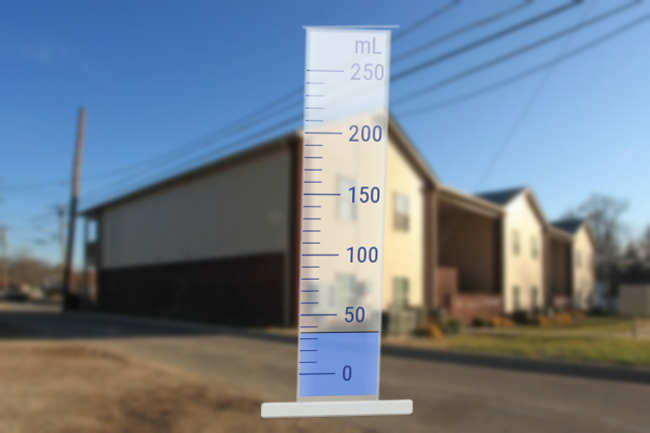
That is 35 mL
